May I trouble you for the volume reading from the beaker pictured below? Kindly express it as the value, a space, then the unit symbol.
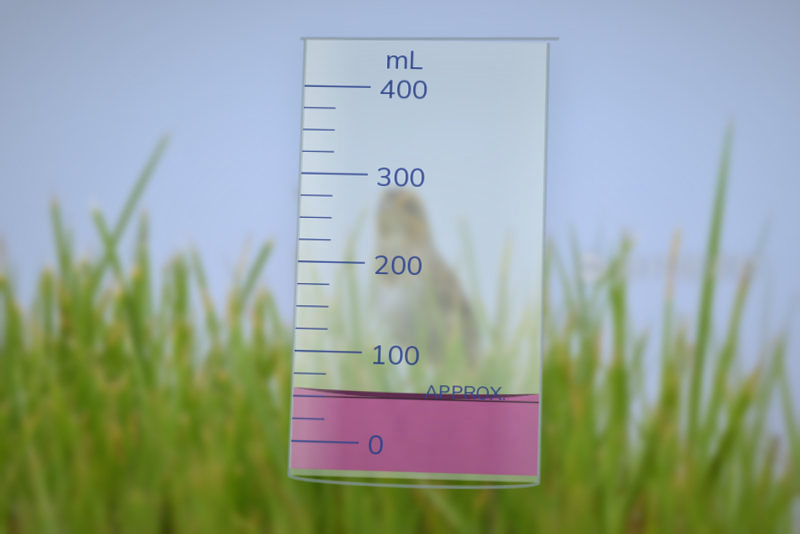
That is 50 mL
